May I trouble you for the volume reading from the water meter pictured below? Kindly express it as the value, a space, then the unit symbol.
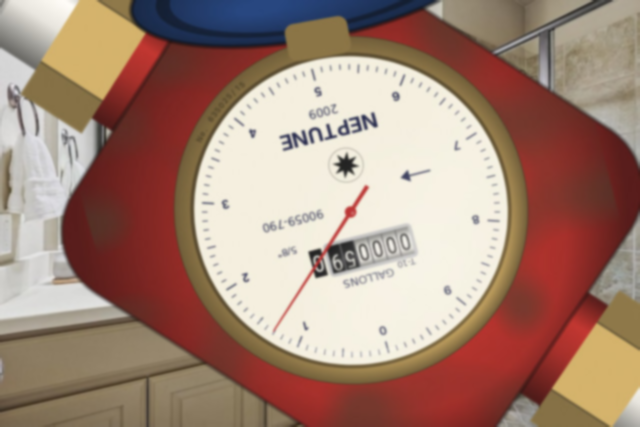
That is 591.3 gal
